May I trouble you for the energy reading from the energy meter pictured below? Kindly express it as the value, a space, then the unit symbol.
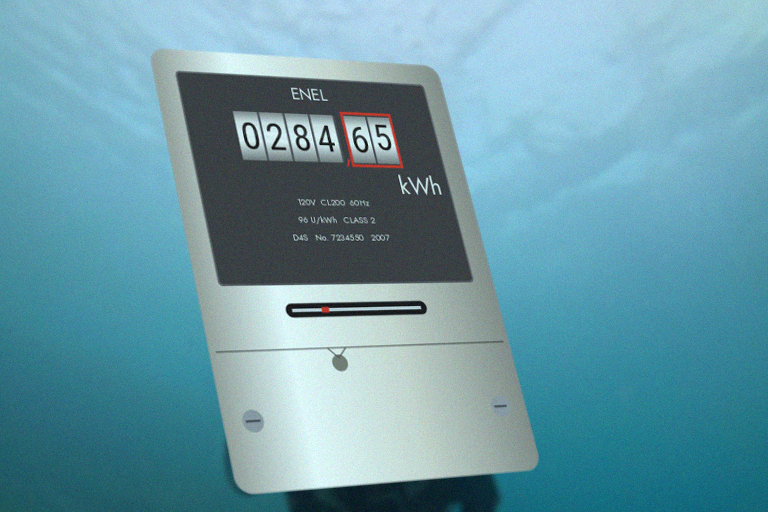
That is 284.65 kWh
